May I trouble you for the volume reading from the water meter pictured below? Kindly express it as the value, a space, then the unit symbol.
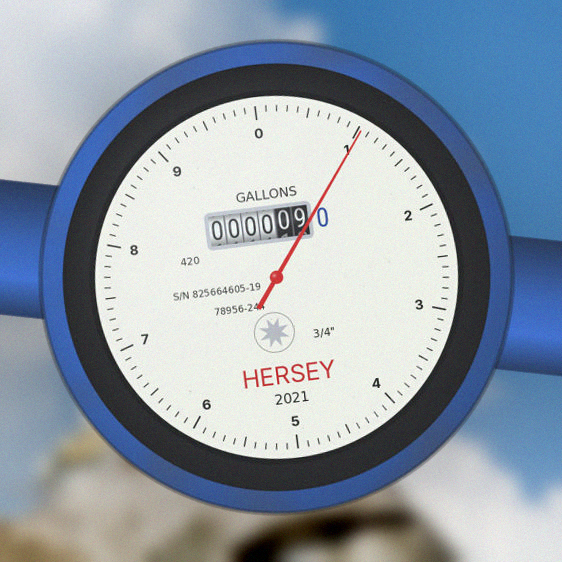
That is 91.0 gal
